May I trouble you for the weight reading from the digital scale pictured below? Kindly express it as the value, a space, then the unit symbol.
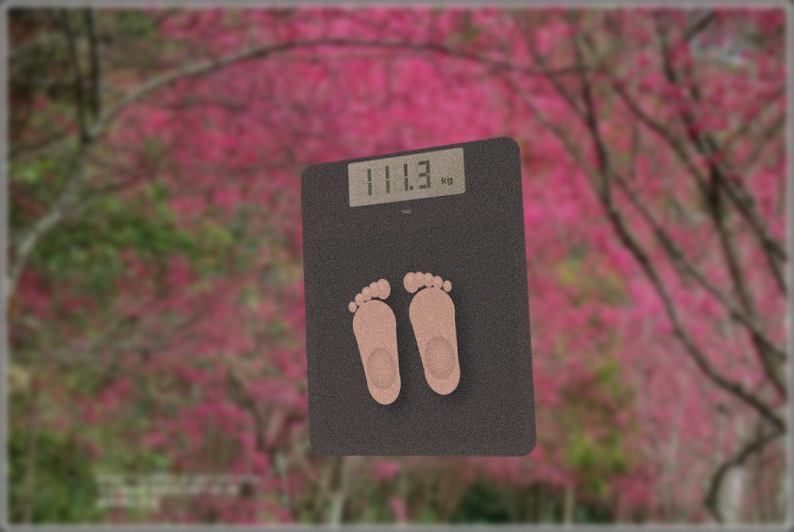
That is 111.3 kg
